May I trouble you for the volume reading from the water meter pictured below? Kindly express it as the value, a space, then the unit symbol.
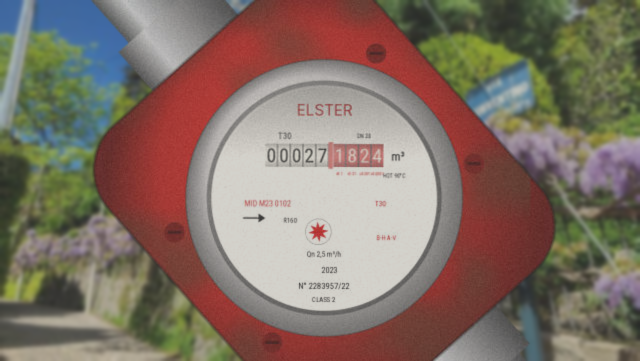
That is 27.1824 m³
